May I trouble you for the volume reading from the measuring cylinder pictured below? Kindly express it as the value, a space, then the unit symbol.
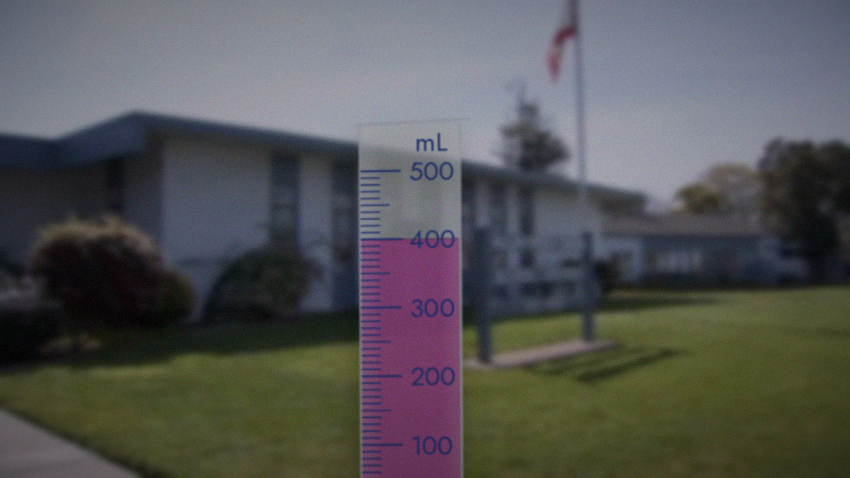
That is 400 mL
